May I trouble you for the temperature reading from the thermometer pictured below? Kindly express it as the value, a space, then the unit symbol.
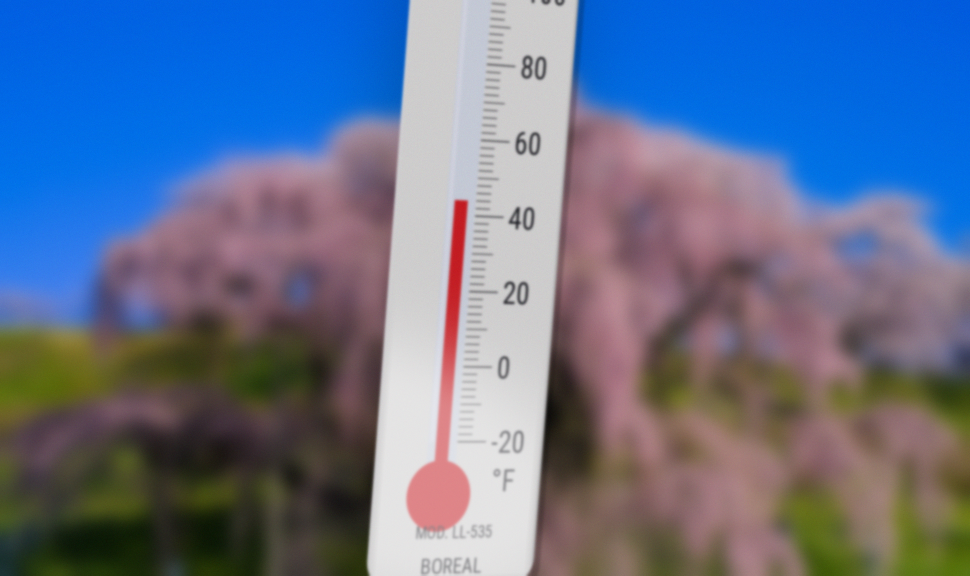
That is 44 °F
